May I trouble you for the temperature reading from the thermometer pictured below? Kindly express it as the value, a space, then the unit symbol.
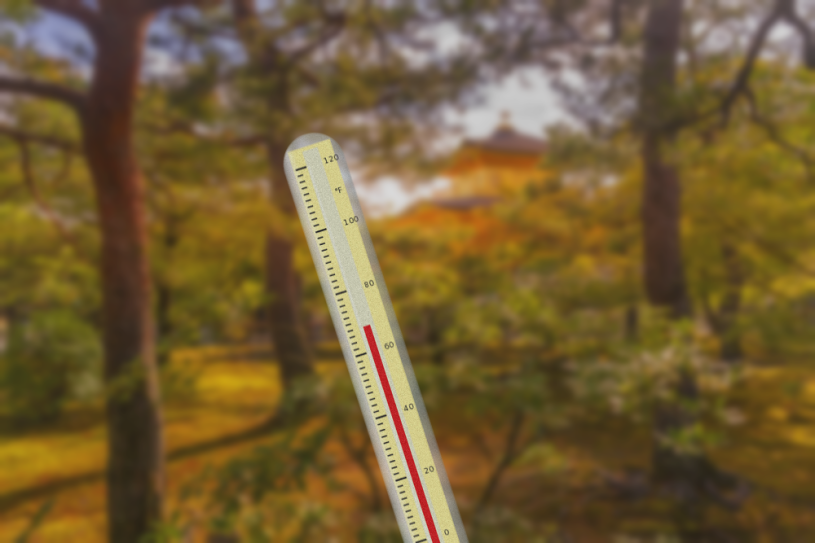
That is 68 °F
